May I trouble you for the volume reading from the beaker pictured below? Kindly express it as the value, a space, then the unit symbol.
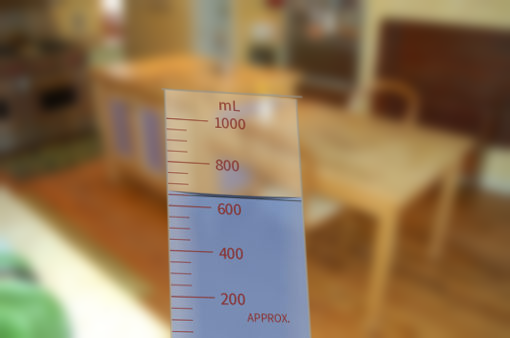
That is 650 mL
